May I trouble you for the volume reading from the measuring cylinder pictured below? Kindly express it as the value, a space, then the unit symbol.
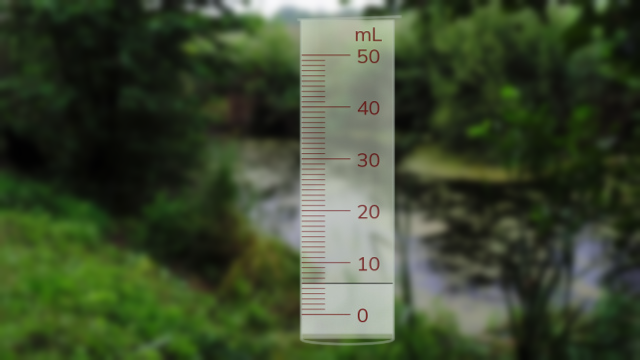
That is 6 mL
